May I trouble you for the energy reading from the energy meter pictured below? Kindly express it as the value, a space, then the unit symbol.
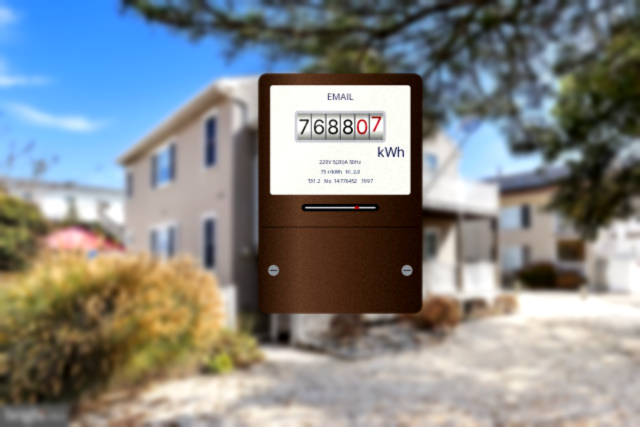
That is 7688.07 kWh
